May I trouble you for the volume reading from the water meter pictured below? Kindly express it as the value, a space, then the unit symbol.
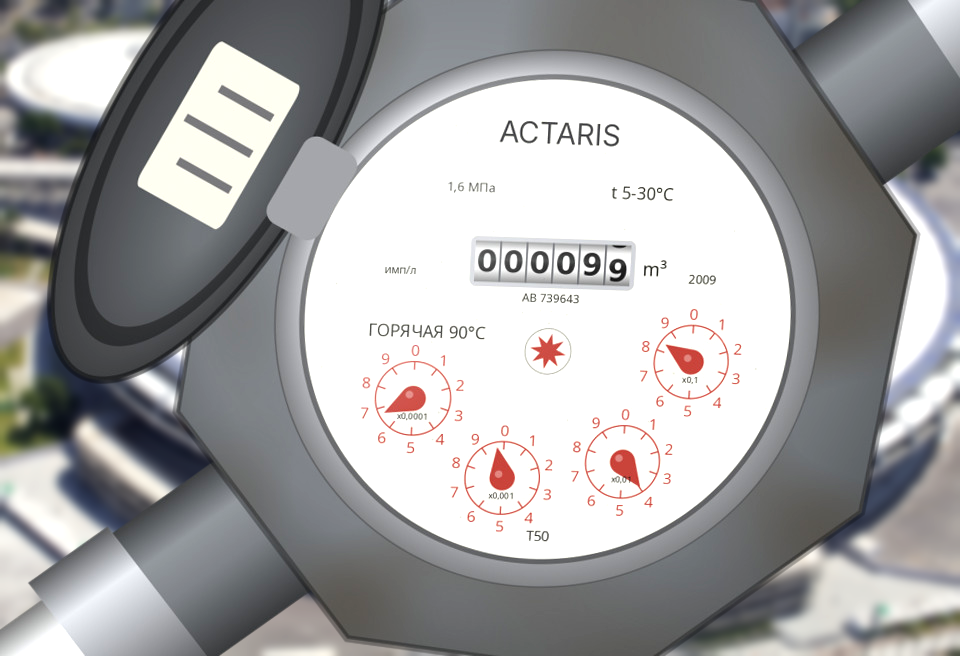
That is 98.8396 m³
